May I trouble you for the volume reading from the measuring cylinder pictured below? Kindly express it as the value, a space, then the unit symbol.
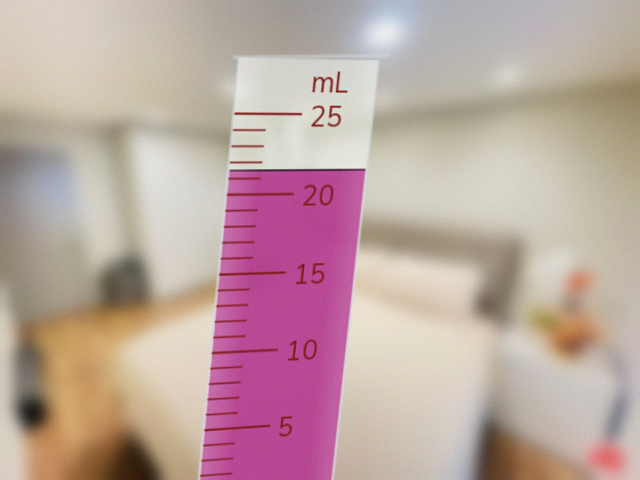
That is 21.5 mL
